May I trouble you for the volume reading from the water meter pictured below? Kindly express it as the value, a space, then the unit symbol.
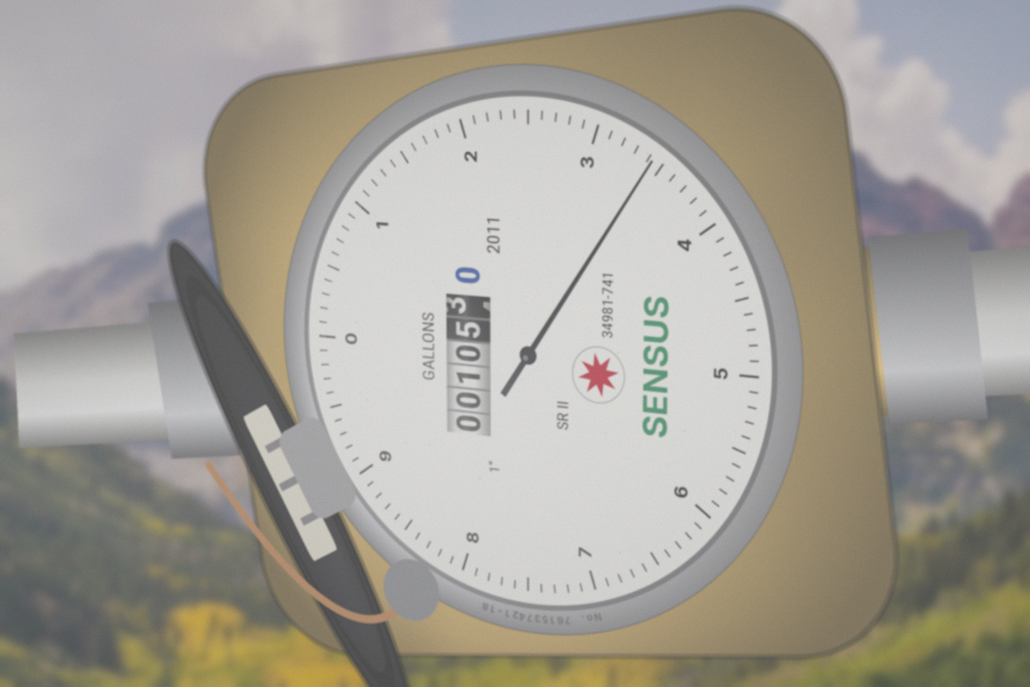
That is 10533.4 gal
